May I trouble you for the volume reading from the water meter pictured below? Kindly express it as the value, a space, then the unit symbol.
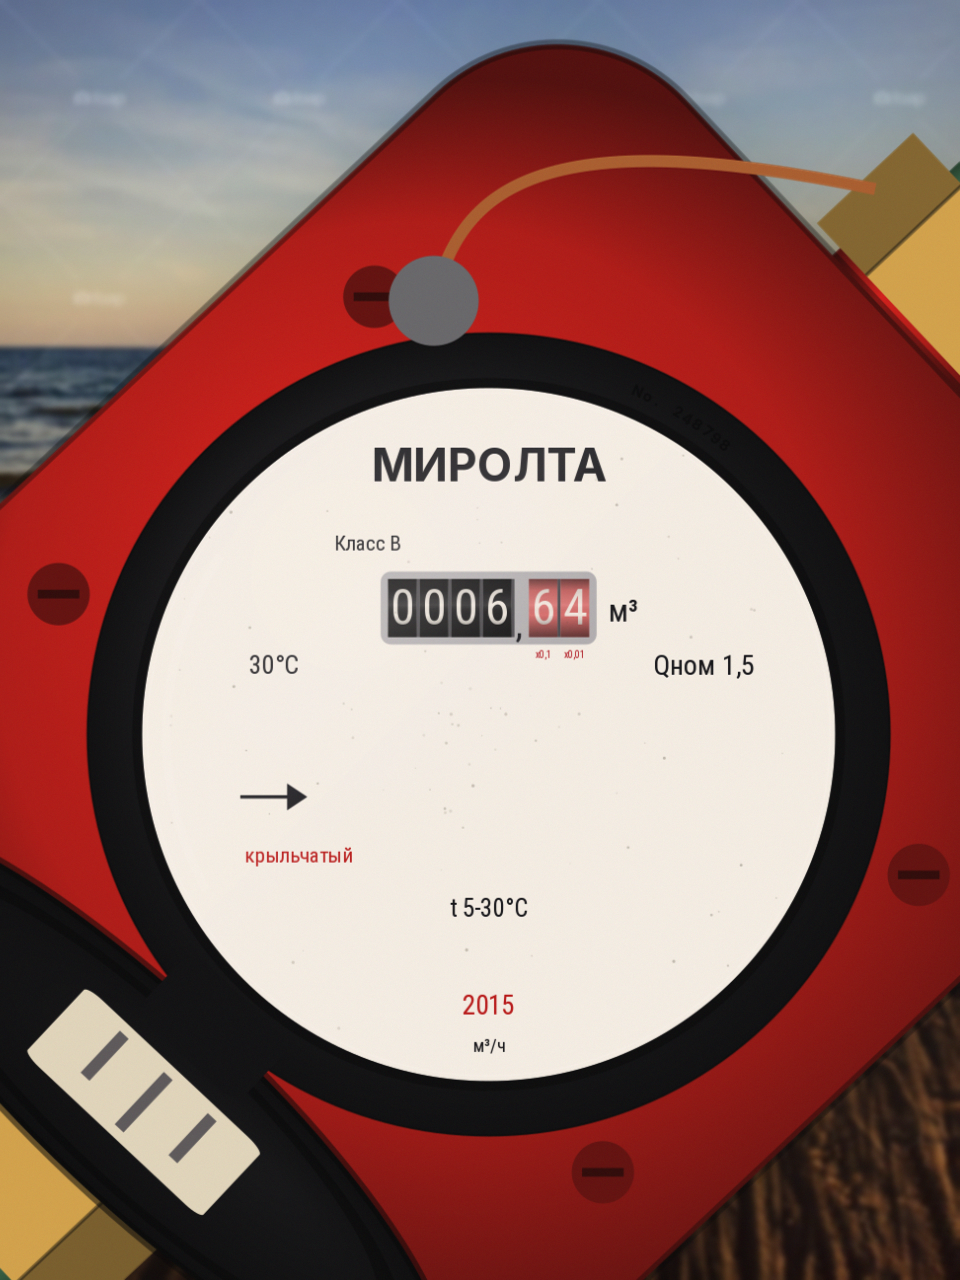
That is 6.64 m³
